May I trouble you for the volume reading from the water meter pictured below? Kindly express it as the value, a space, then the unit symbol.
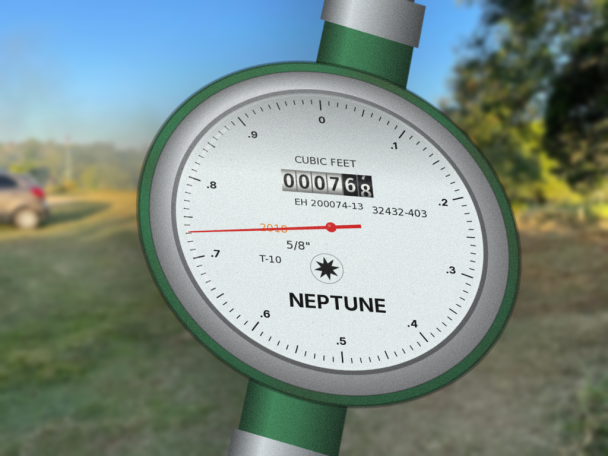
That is 767.73 ft³
